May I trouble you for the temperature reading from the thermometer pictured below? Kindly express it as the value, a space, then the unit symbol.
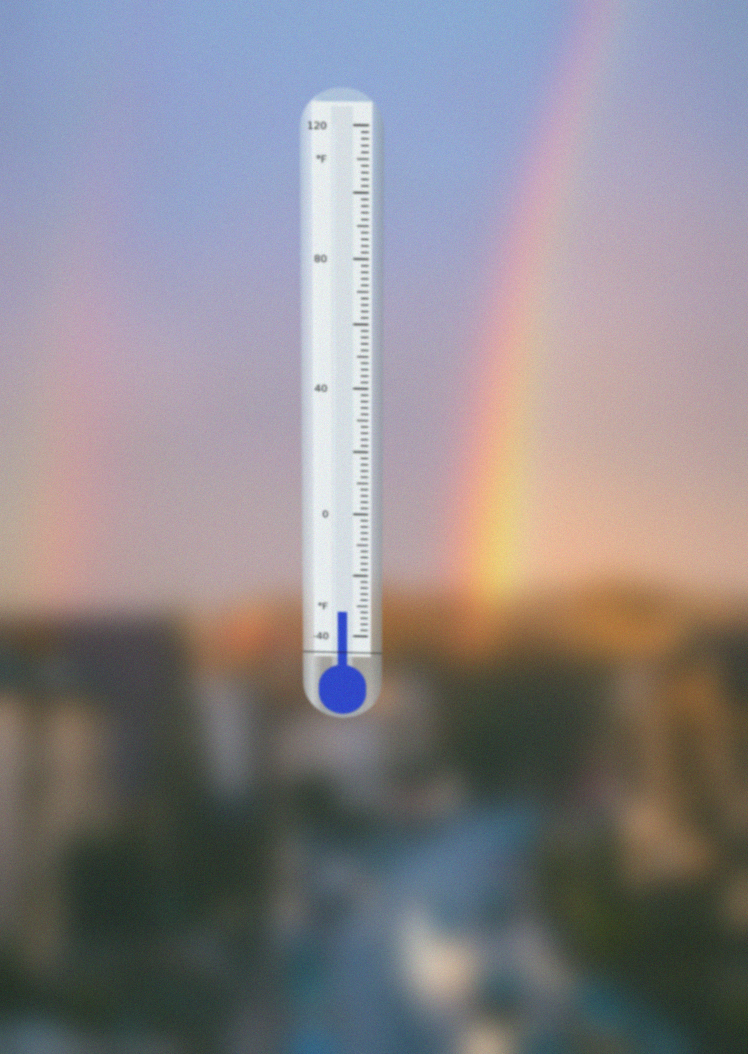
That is -32 °F
